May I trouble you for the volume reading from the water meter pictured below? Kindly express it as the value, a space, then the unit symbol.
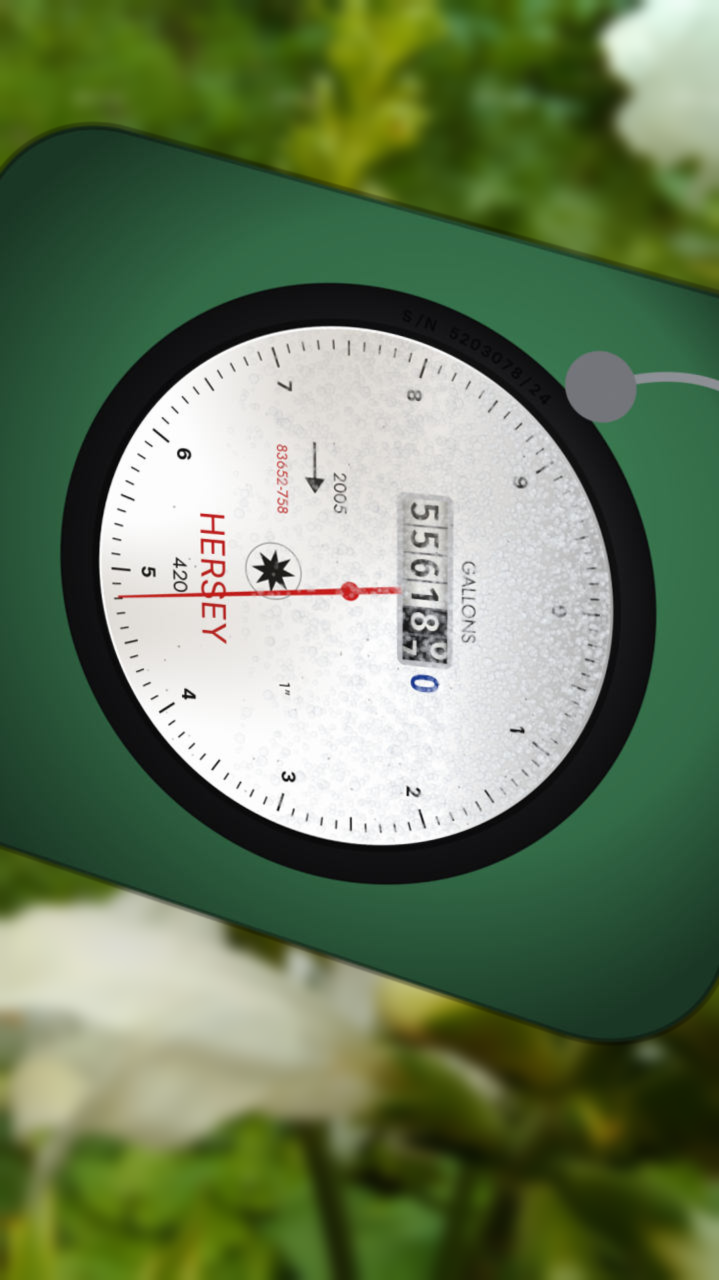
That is 5561864.8 gal
